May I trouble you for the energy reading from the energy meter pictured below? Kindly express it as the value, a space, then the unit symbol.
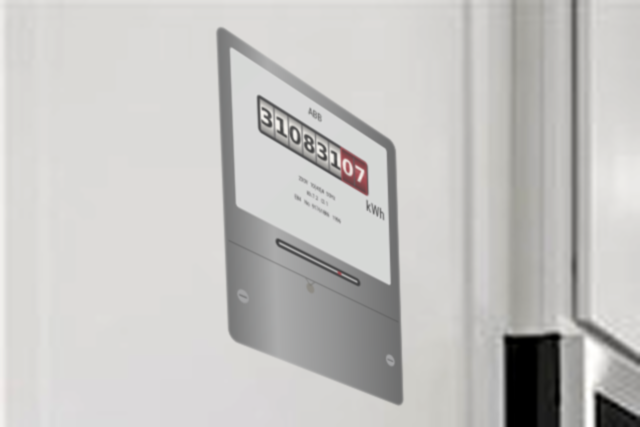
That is 310831.07 kWh
